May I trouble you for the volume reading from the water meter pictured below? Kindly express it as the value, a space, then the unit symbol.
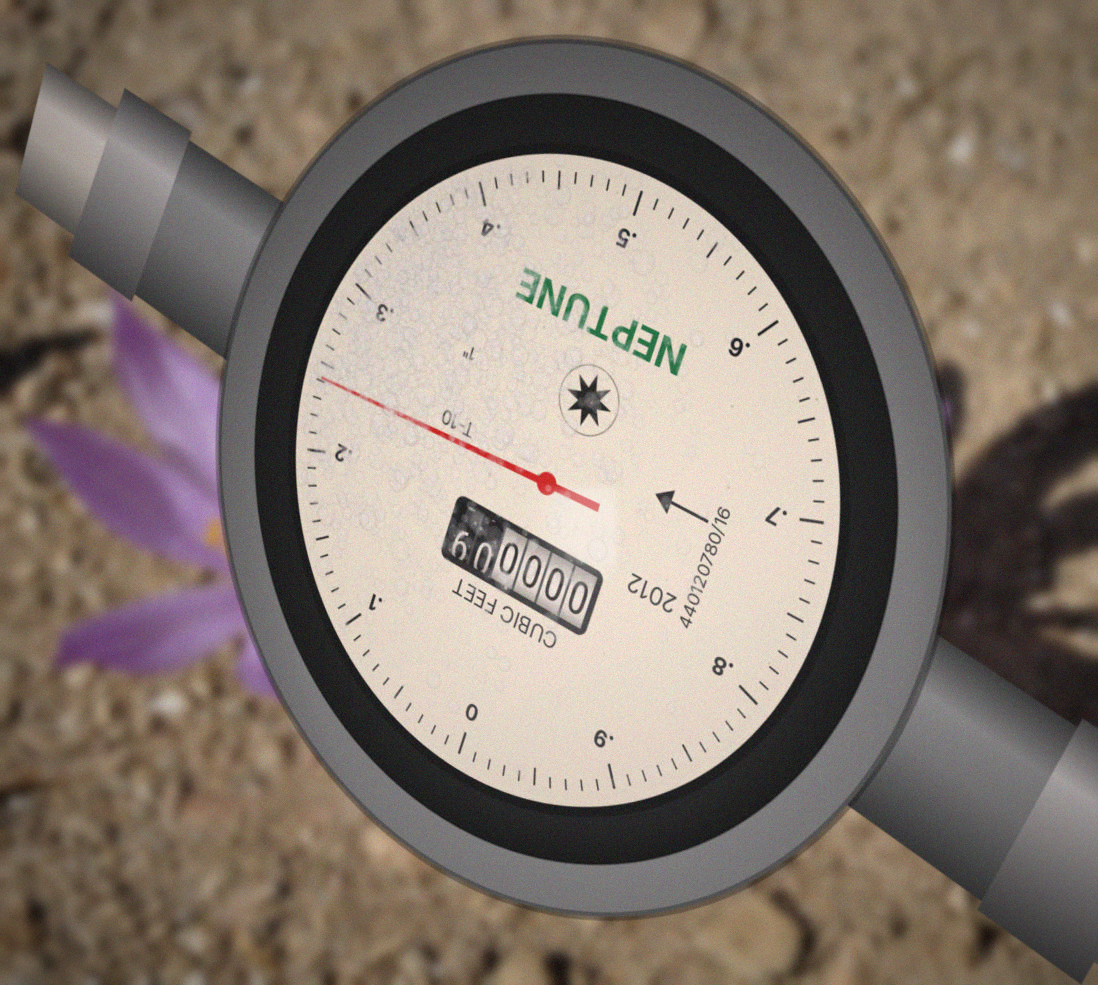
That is 9.24 ft³
